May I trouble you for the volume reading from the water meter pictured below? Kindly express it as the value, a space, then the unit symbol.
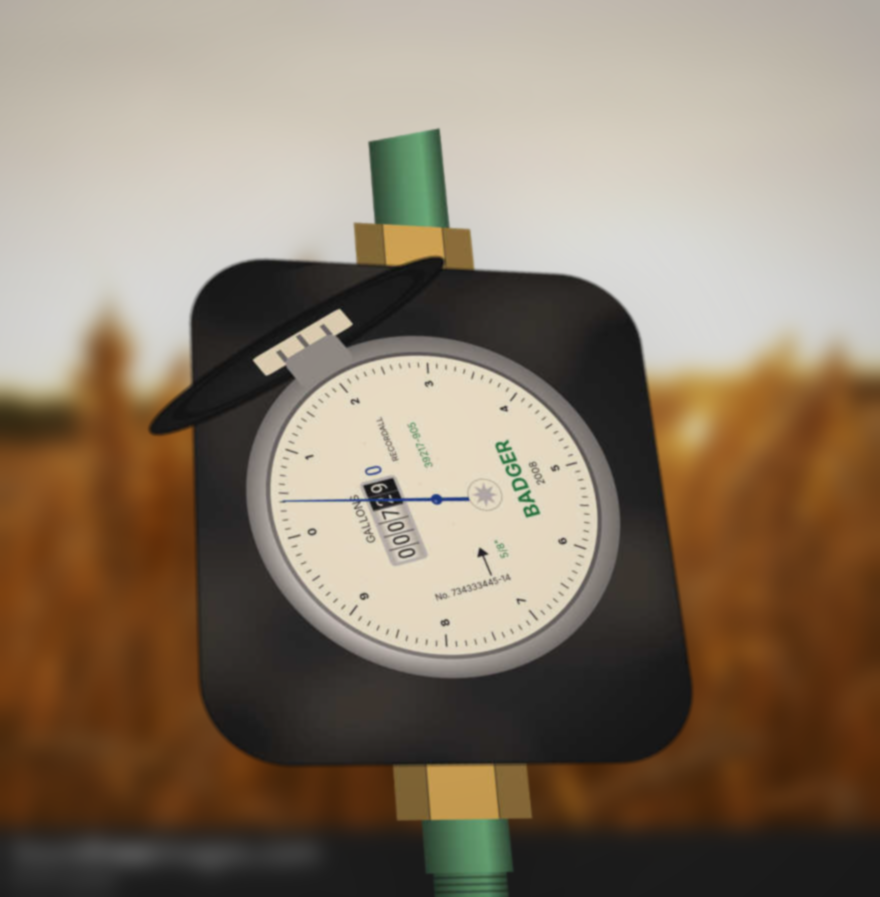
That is 7290.4 gal
